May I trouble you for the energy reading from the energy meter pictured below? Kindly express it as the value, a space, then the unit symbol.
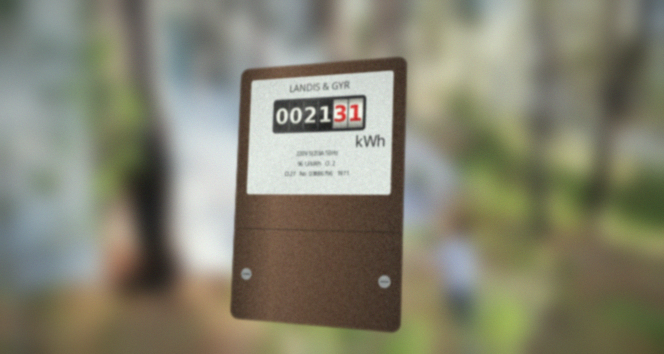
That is 21.31 kWh
